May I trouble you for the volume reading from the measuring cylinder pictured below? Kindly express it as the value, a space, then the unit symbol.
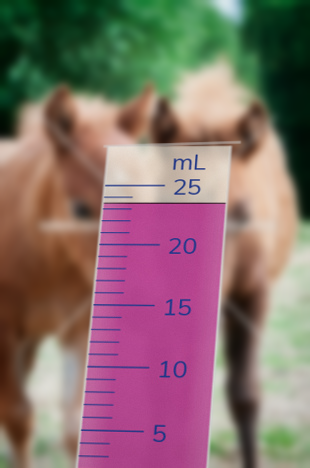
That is 23.5 mL
